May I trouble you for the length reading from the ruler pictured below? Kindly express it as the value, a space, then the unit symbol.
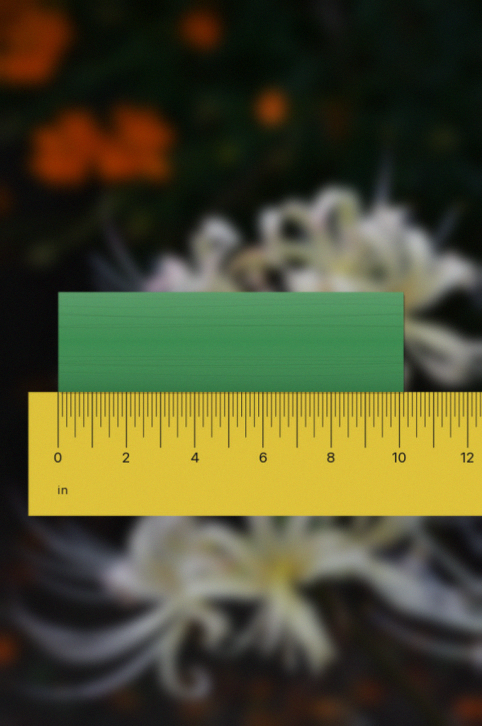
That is 10.125 in
